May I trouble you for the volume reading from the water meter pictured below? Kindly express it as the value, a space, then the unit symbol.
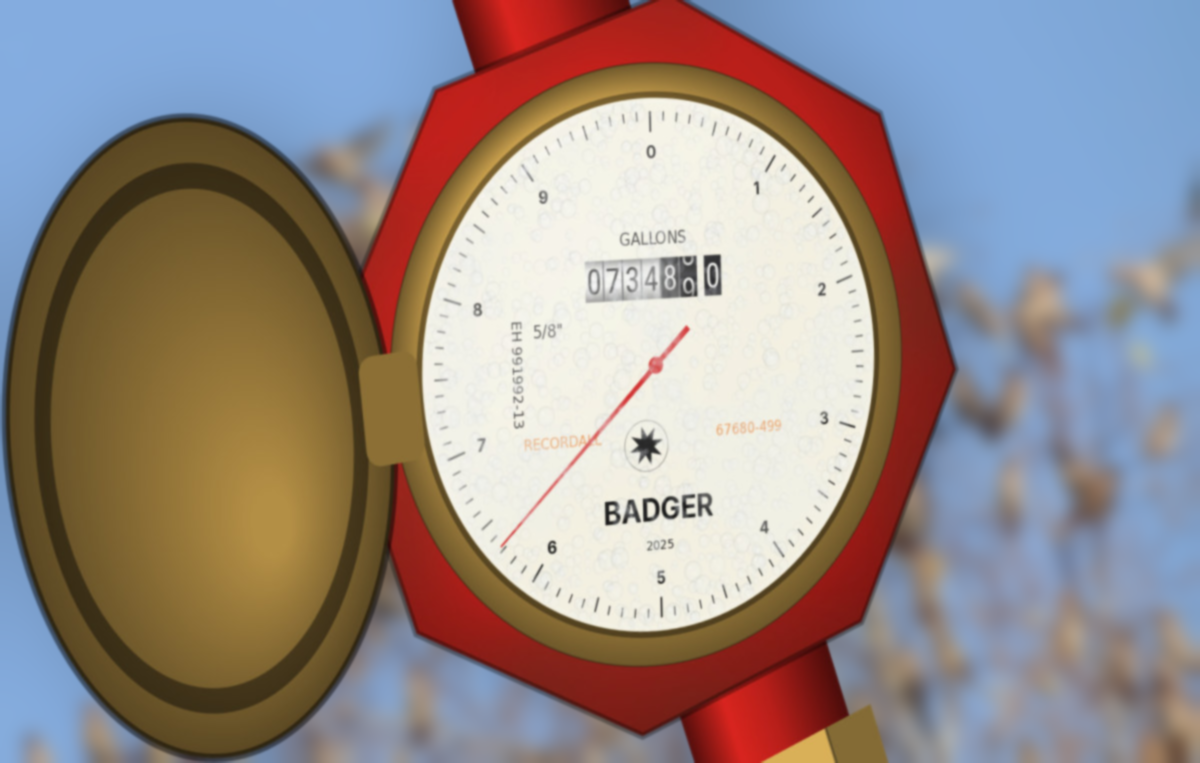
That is 734886.3 gal
